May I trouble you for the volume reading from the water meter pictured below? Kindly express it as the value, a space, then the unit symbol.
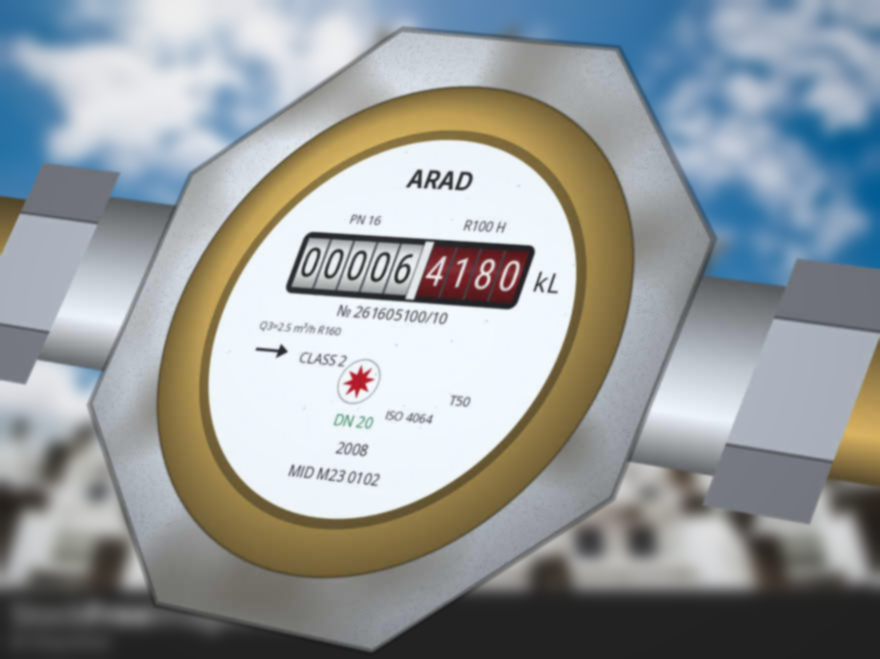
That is 6.4180 kL
